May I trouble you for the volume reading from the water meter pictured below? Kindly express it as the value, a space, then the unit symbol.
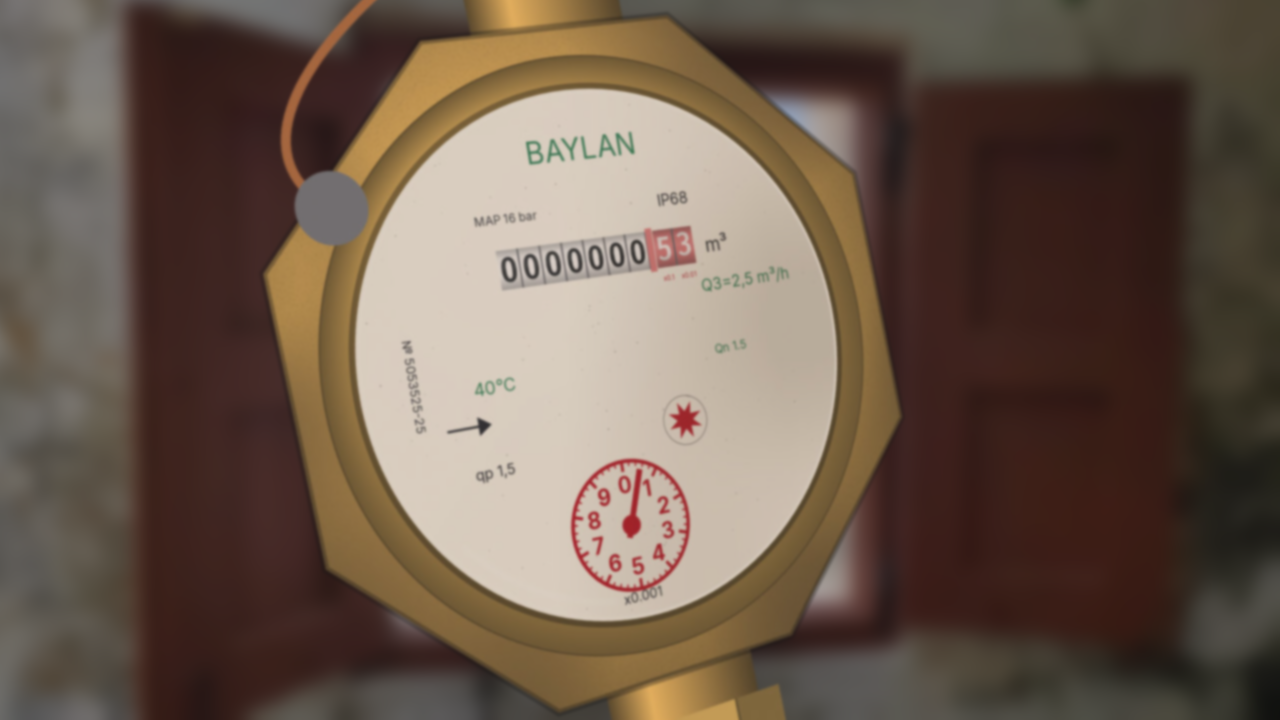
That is 0.530 m³
